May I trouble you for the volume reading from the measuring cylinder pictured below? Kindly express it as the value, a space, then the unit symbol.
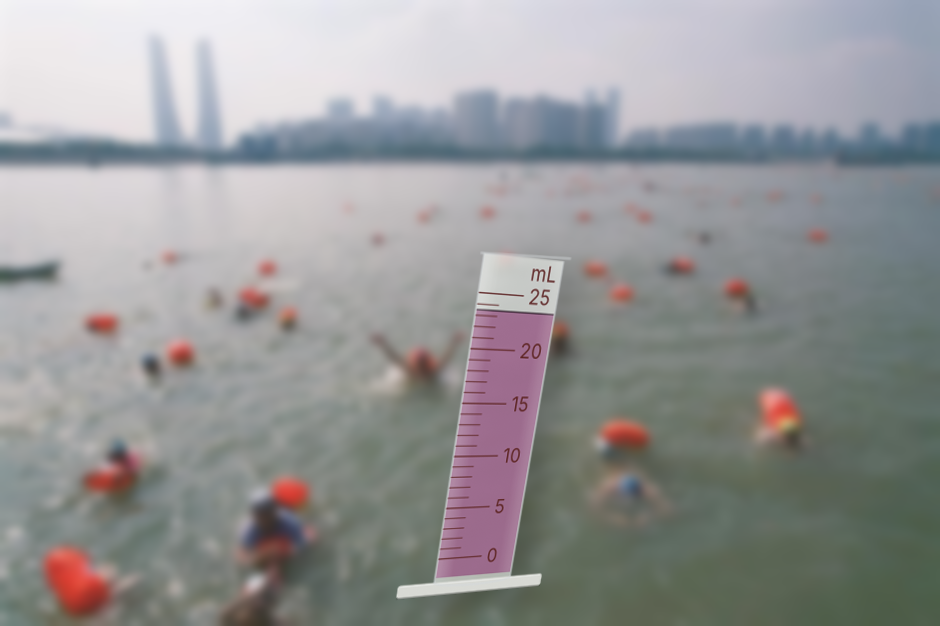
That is 23.5 mL
